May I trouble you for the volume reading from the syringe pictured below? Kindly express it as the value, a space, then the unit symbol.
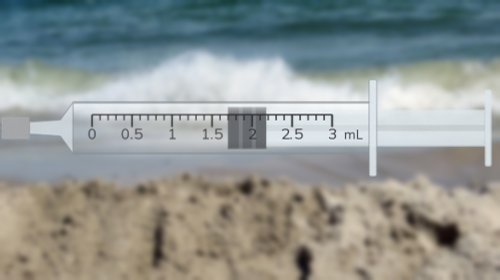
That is 1.7 mL
